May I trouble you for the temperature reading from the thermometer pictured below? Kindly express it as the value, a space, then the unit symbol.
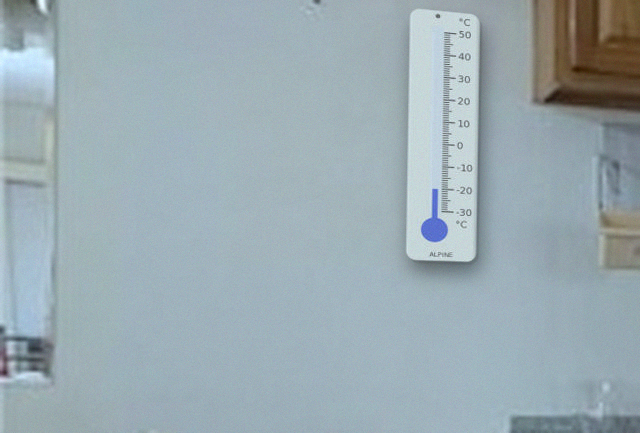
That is -20 °C
